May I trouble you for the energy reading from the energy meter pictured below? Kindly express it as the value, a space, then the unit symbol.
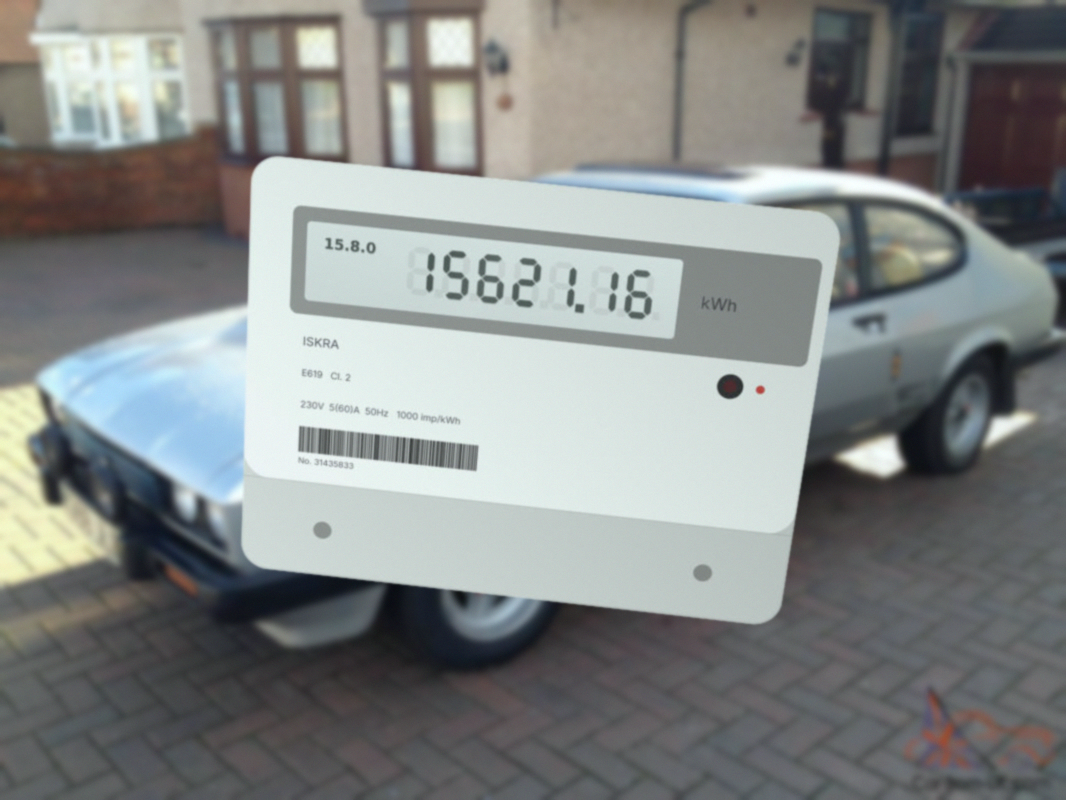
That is 15621.16 kWh
